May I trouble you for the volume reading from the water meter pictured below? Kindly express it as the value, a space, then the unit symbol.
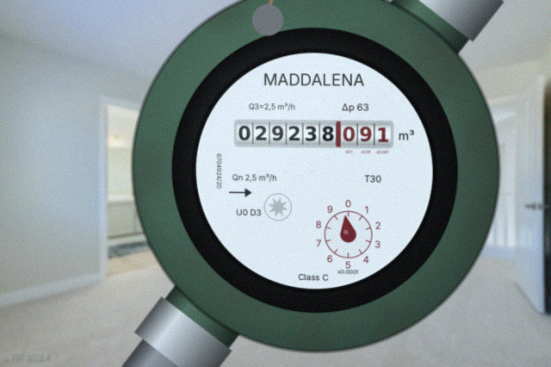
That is 29238.0909 m³
